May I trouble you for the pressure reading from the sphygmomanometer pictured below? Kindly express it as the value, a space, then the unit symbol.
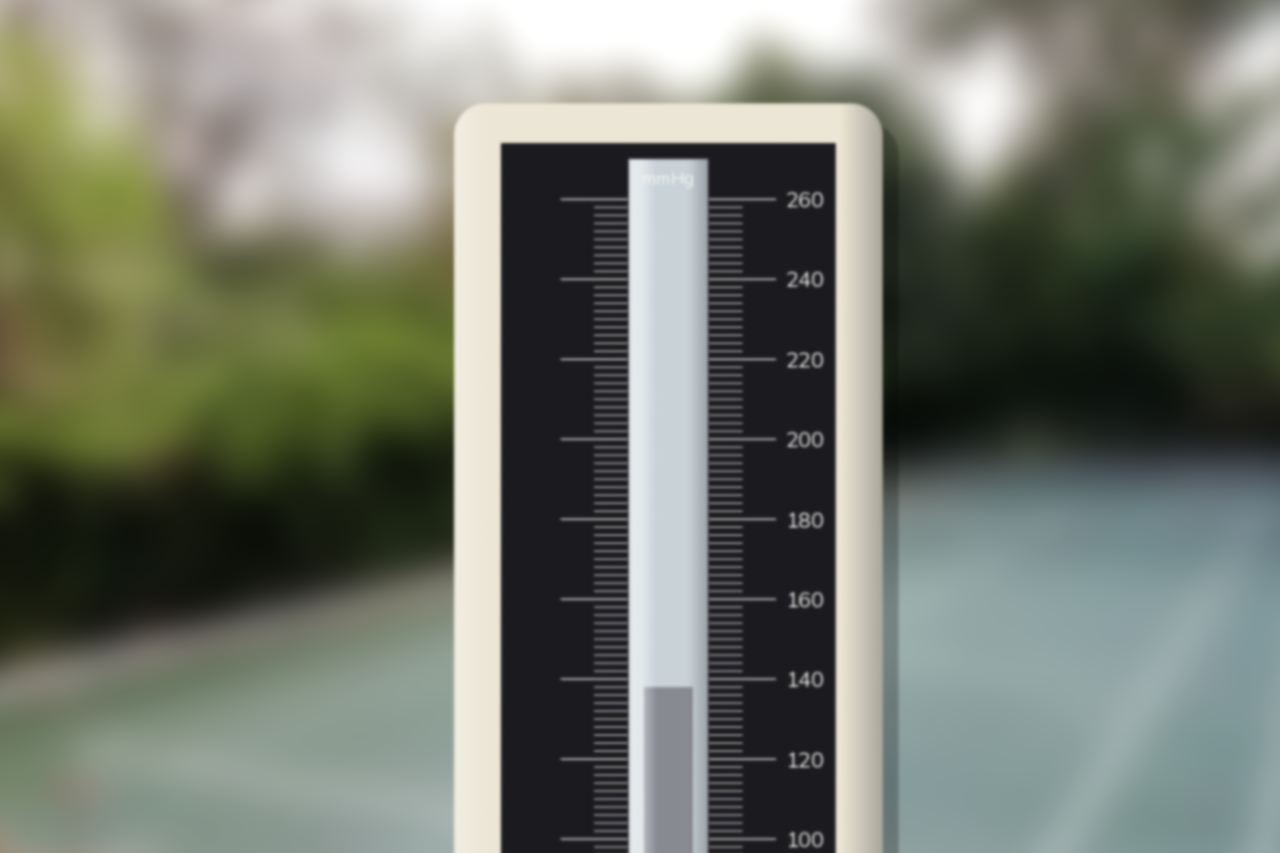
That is 138 mmHg
